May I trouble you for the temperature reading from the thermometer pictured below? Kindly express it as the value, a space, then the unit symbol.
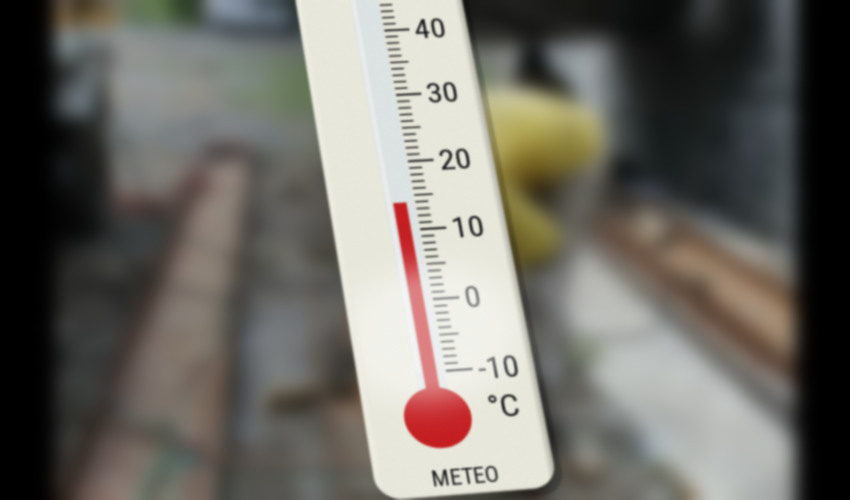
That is 14 °C
